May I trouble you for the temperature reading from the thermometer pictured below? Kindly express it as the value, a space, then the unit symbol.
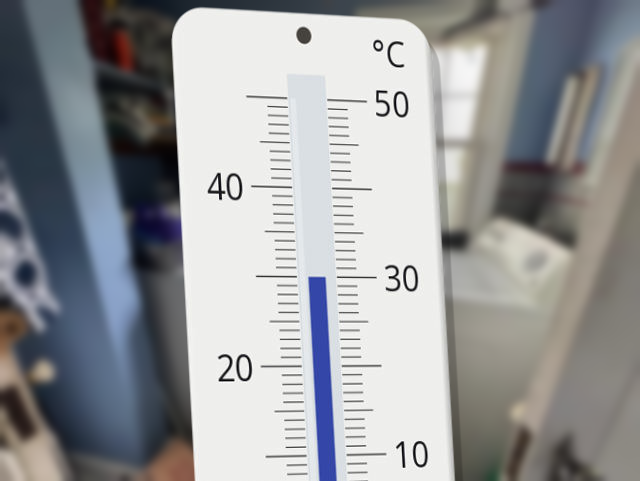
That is 30 °C
